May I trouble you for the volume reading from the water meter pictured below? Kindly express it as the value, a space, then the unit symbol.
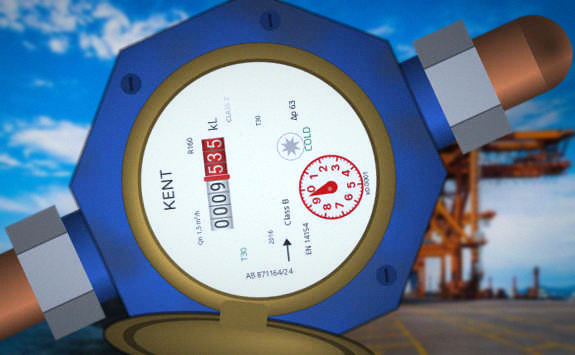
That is 9.5349 kL
